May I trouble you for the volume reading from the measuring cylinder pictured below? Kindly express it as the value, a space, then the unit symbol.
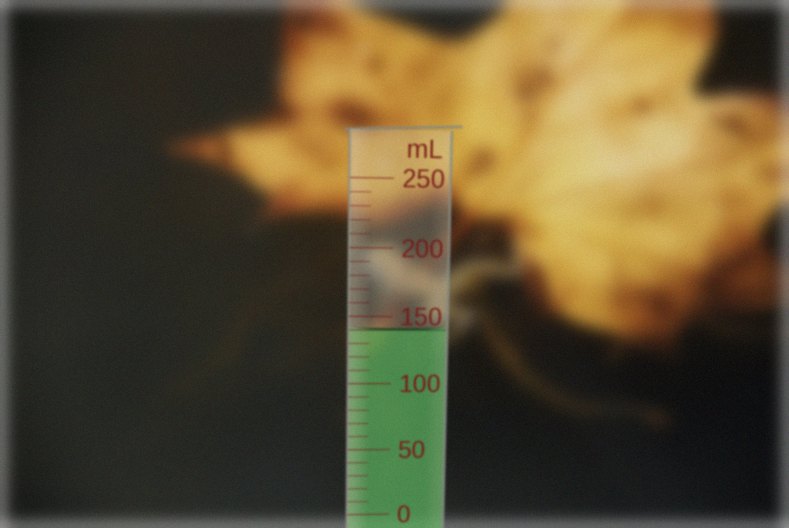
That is 140 mL
